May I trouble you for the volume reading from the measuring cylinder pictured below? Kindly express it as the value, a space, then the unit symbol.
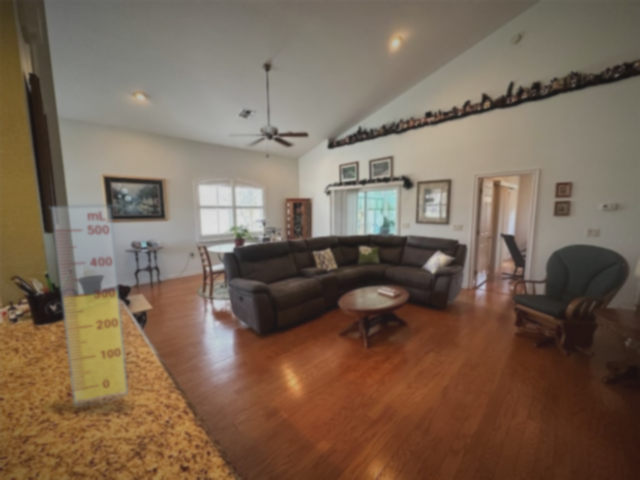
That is 300 mL
